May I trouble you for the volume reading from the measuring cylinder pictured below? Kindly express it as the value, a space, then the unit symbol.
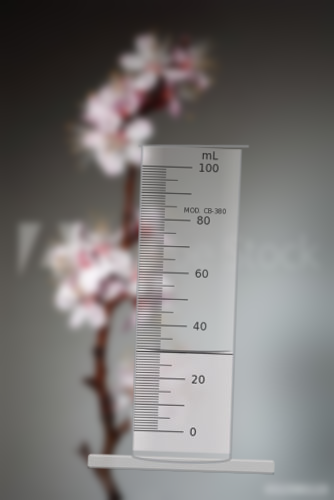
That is 30 mL
